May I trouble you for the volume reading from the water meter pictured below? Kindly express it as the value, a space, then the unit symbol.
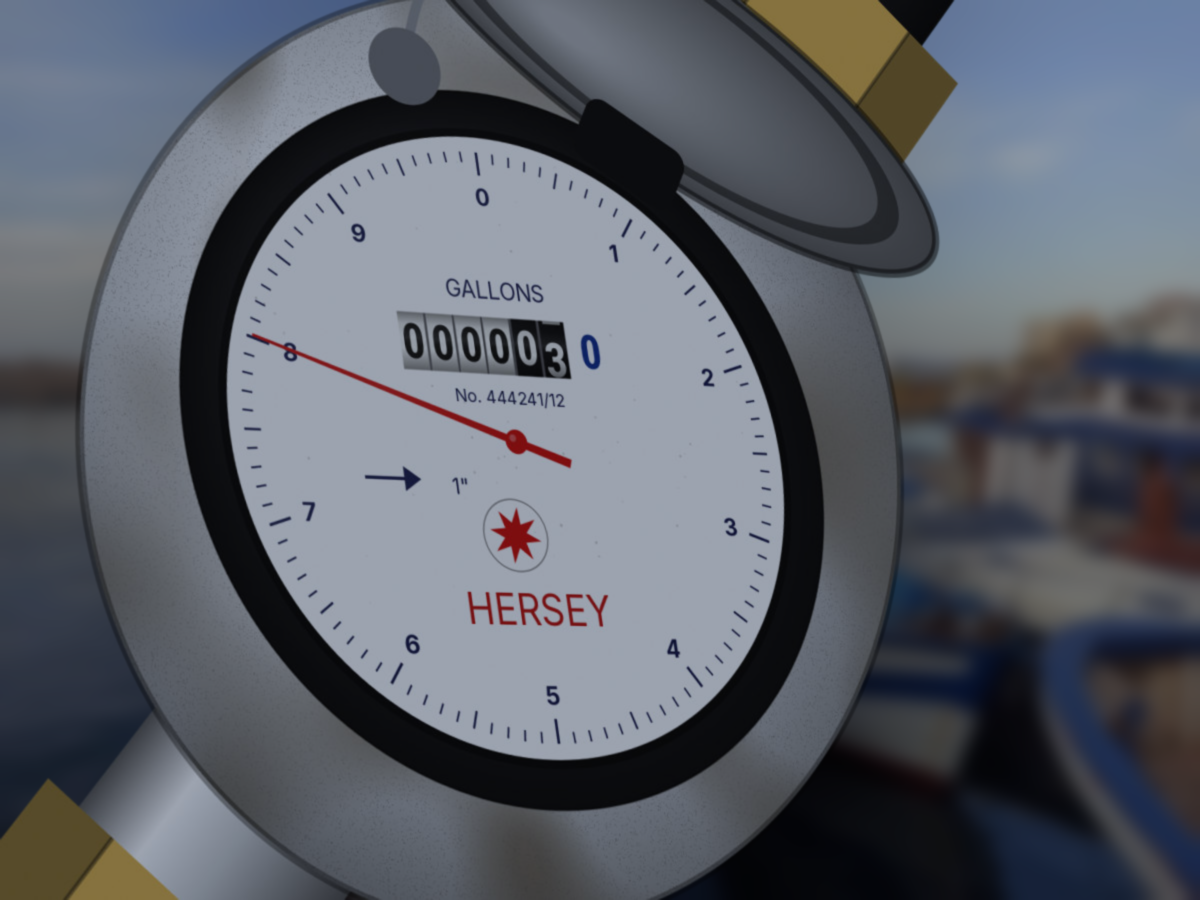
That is 28.0 gal
